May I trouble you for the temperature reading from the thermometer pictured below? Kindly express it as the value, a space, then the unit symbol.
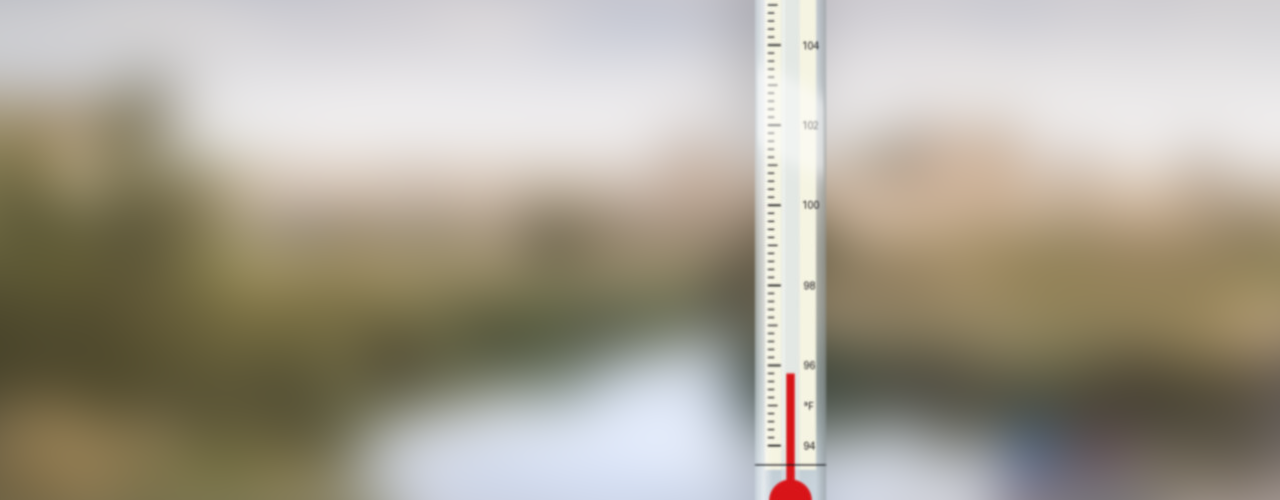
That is 95.8 °F
